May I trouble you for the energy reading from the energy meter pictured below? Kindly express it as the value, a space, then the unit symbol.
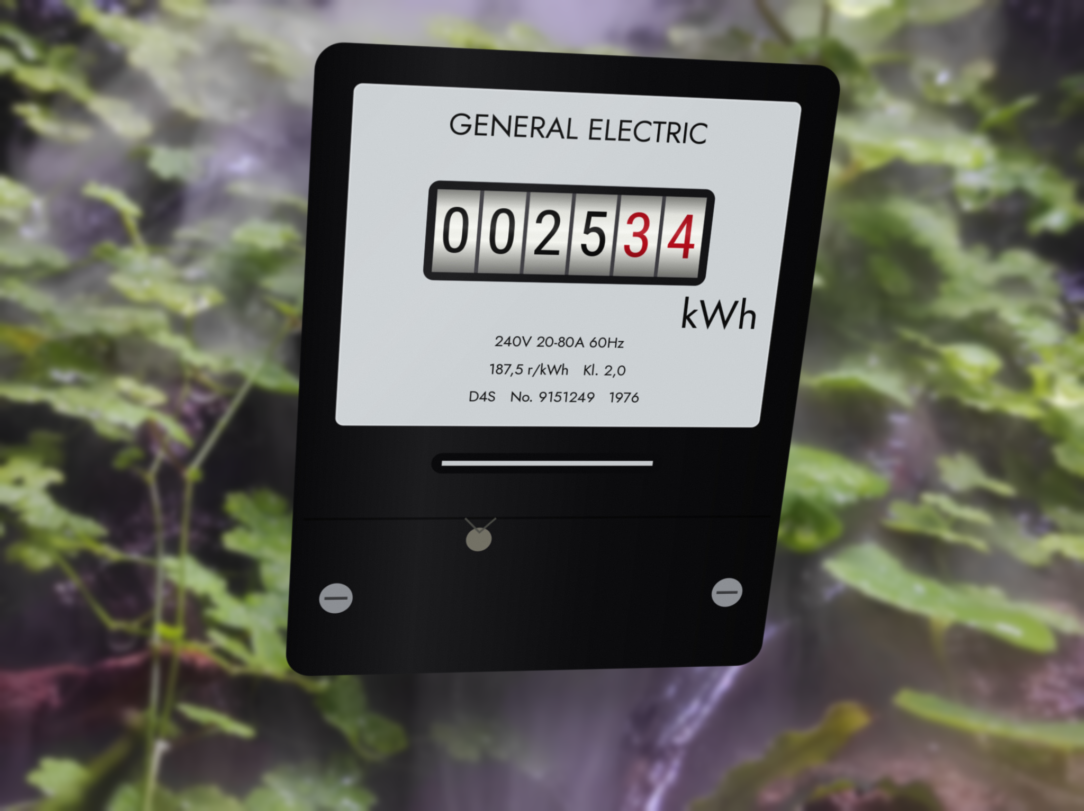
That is 25.34 kWh
